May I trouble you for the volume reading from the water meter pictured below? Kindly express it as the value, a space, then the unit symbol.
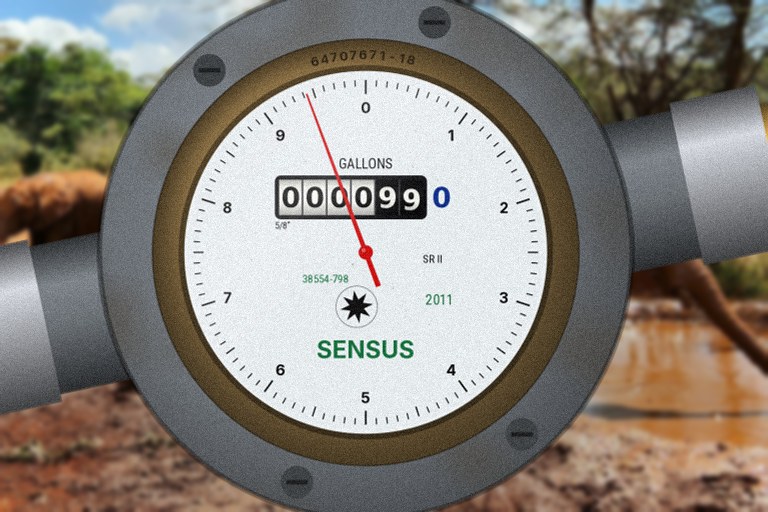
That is 989.4 gal
